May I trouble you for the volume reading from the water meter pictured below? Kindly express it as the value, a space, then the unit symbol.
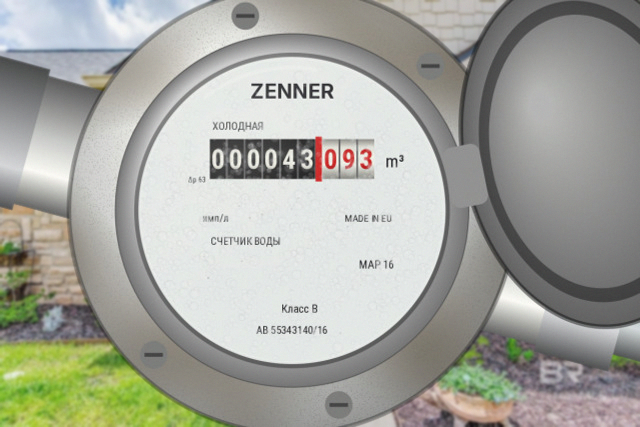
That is 43.093 m³
